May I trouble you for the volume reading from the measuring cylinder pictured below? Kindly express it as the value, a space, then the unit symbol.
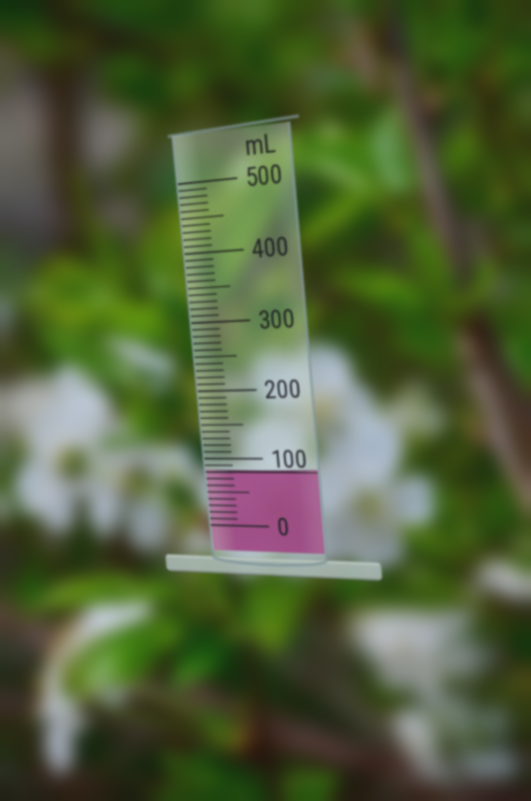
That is 80 mL
